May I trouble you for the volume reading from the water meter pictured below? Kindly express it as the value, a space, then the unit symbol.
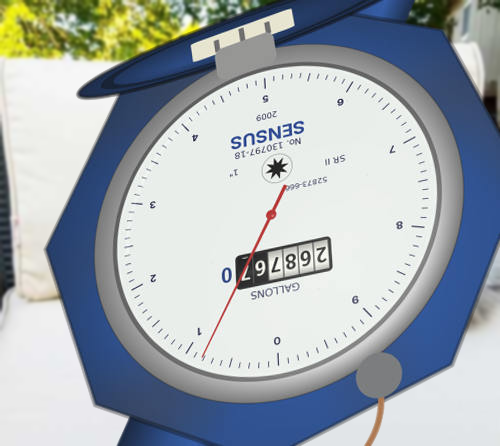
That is 2687670.8 gal
